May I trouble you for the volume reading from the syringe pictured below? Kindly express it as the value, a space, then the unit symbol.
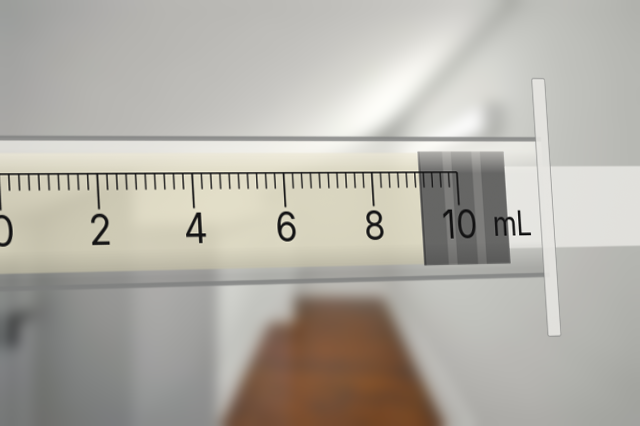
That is 9.1 mL
